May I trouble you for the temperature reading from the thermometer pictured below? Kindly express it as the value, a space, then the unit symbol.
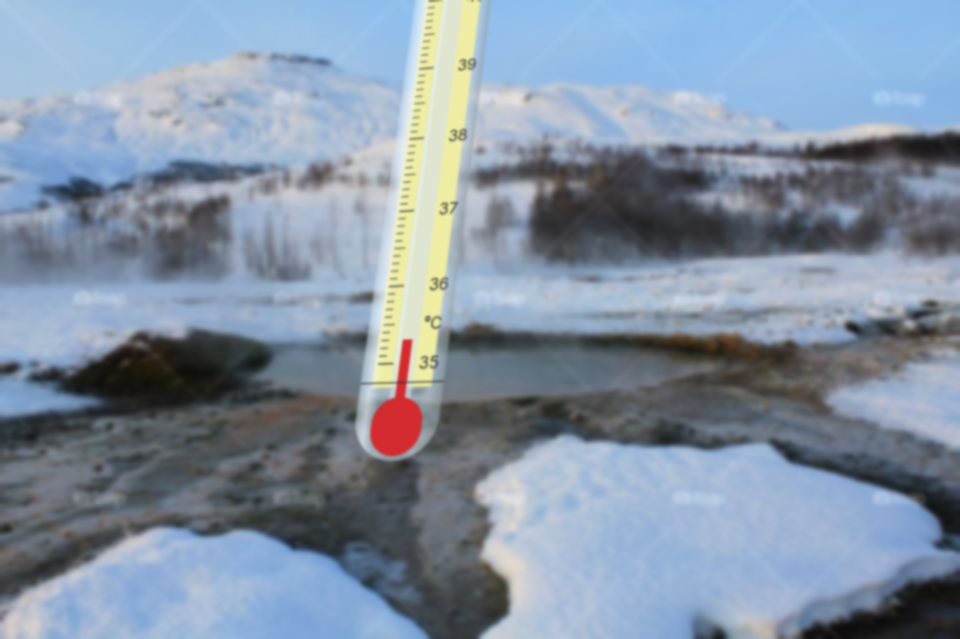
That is 35.3 °C
